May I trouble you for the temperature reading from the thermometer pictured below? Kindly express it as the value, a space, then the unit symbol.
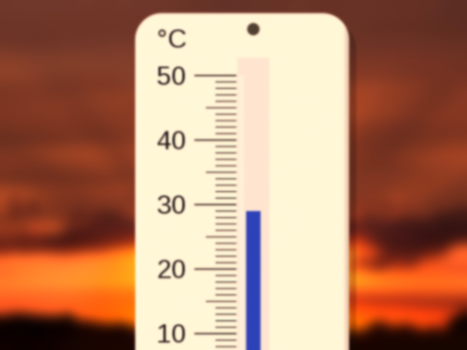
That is 29 °C
